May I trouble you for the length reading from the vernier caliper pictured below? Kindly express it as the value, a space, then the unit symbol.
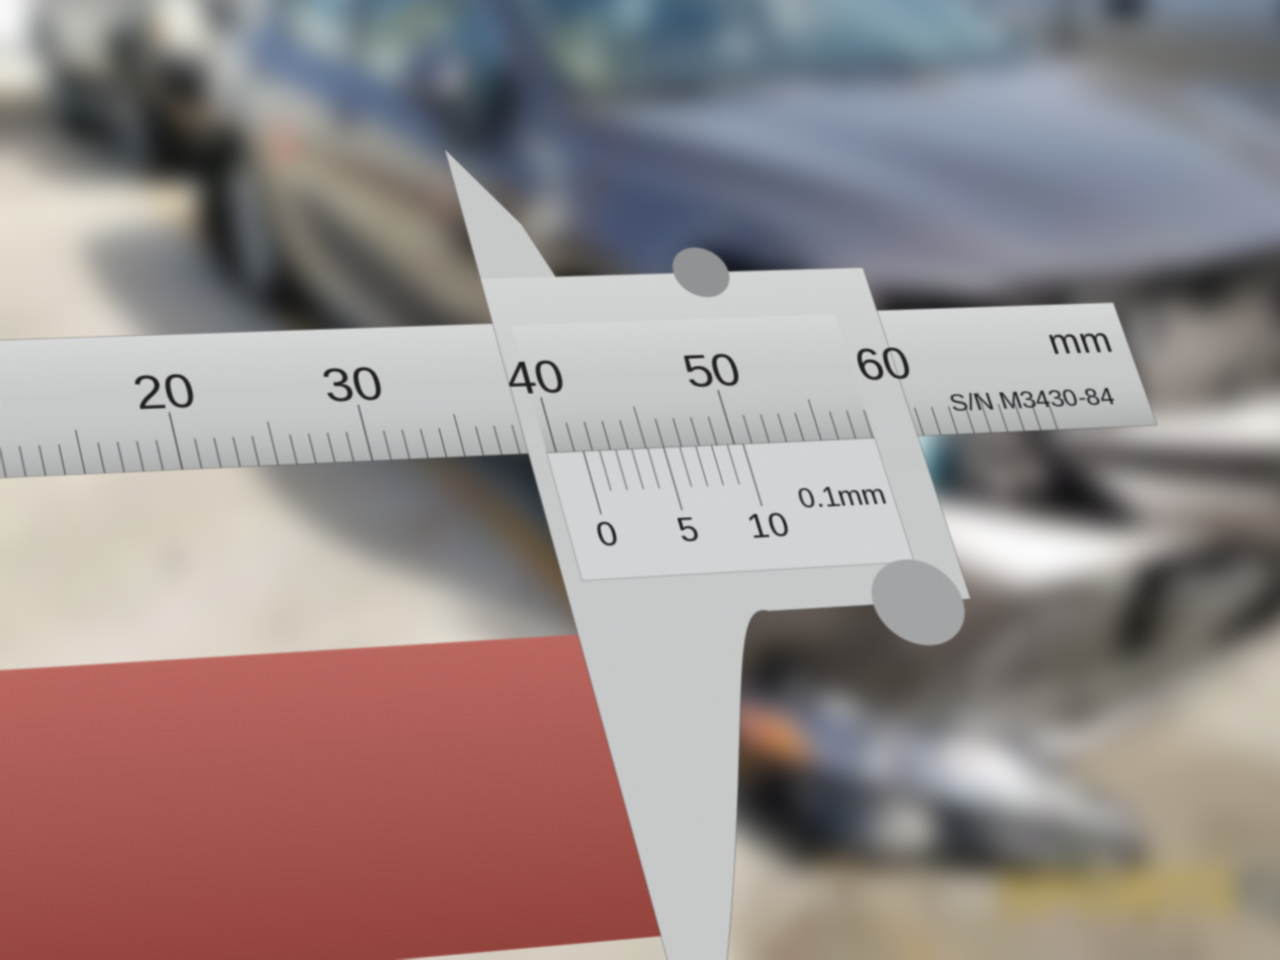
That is 41.5 mm
